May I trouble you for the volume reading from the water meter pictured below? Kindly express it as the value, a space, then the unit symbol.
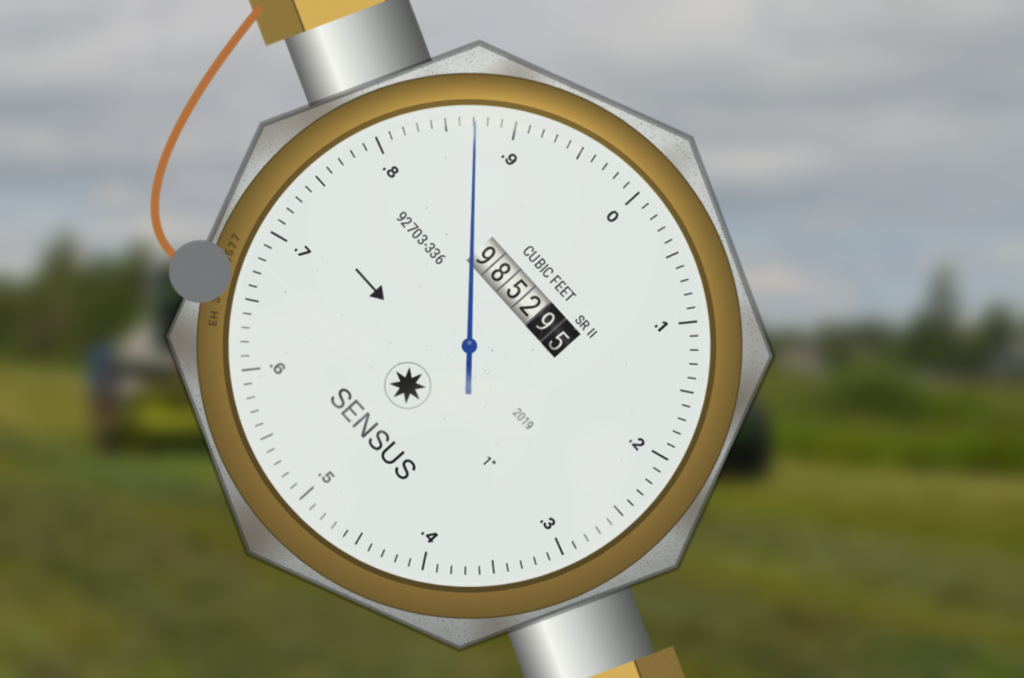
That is 985294.87 ft³
